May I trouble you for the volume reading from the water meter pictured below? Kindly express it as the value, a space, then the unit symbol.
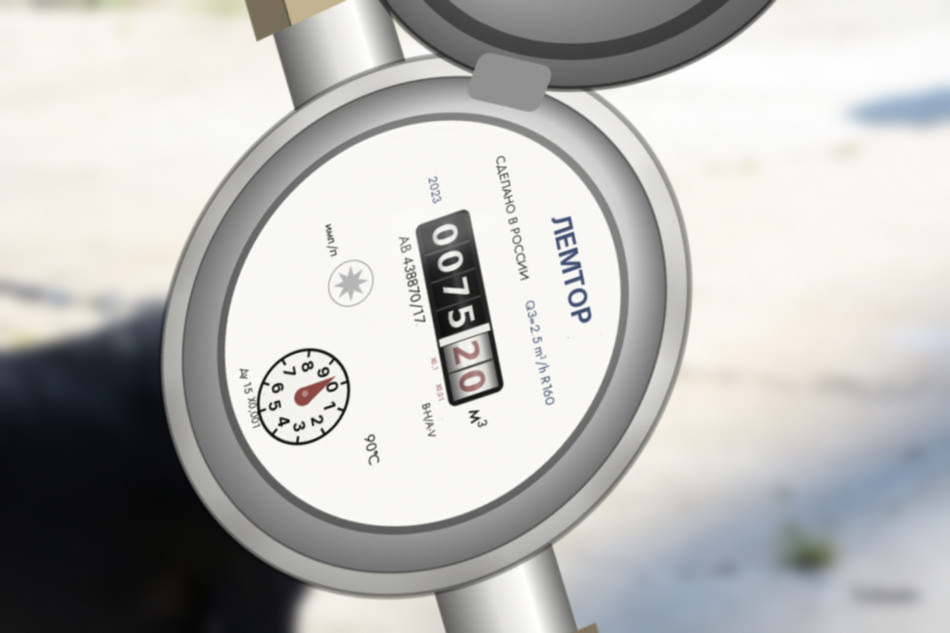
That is 75.199 m³
